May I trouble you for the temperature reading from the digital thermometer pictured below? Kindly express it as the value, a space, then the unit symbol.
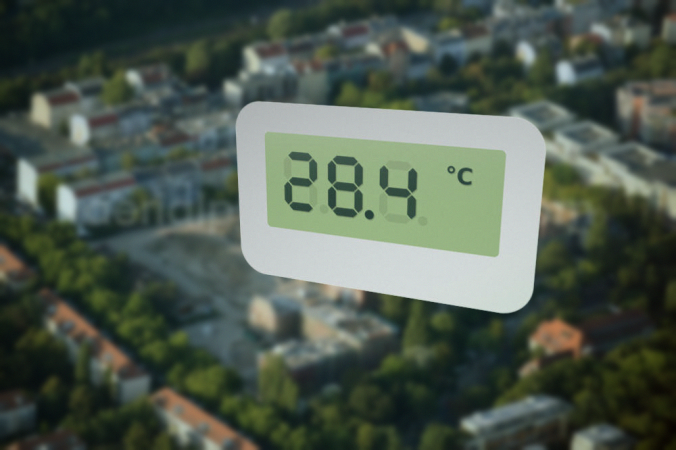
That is 28.4 °C
